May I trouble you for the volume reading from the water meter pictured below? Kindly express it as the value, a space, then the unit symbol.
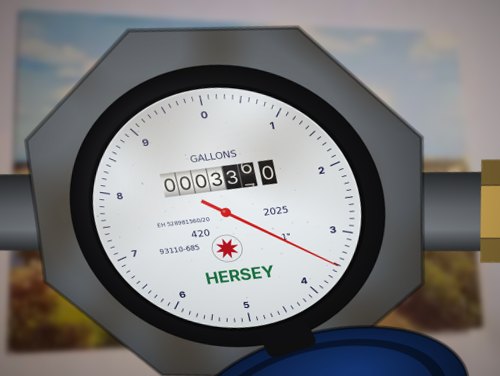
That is 3363.5 gal
